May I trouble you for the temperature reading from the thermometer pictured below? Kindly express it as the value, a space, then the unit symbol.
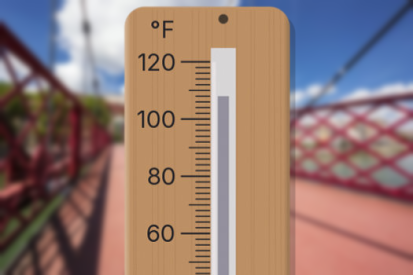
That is 108 °F
